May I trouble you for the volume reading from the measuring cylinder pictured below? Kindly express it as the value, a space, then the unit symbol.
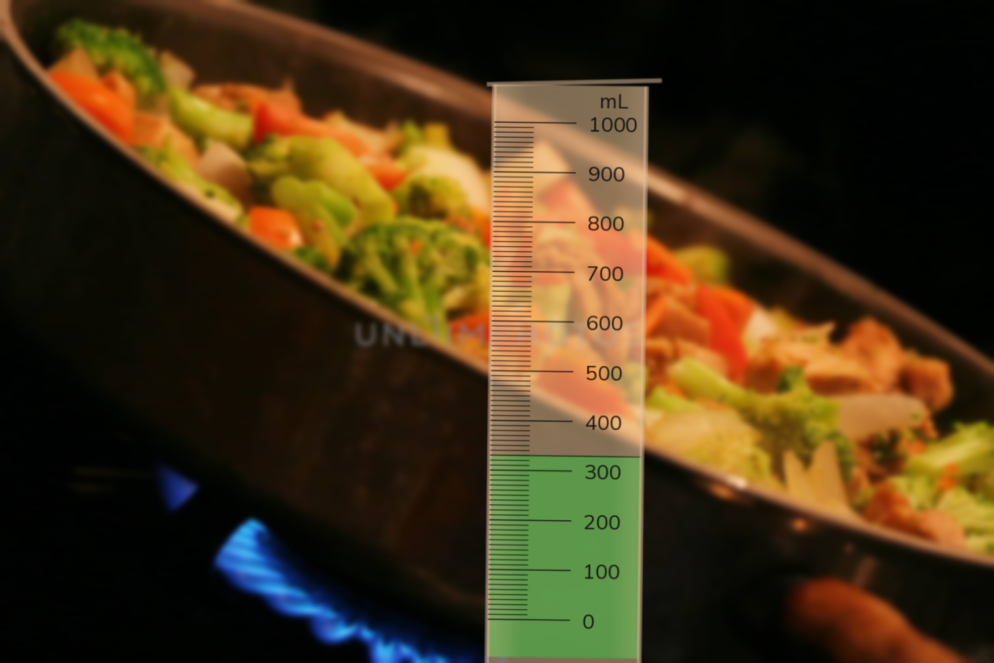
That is 330 mL
